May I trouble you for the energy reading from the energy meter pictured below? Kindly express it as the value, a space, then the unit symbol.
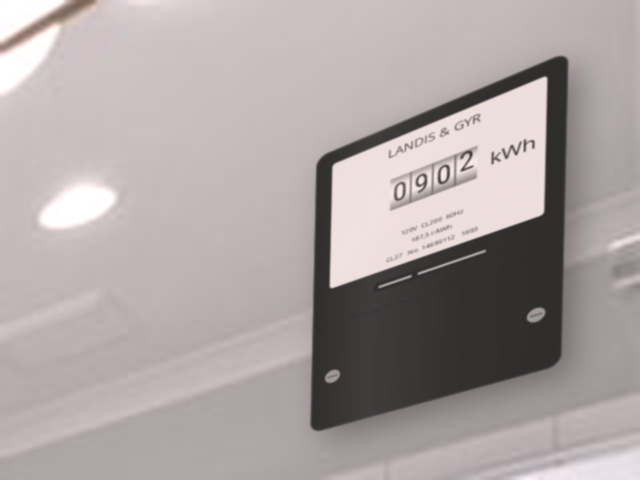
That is 902 kWh
